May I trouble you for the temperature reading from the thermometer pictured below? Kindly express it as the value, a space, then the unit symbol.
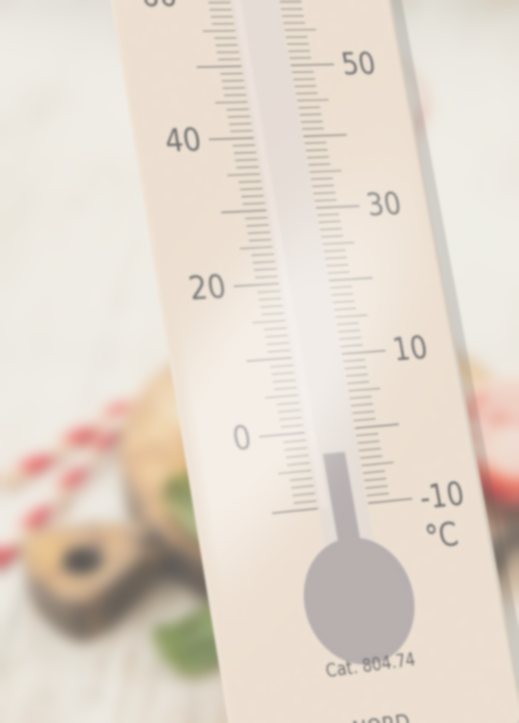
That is -3 °C
